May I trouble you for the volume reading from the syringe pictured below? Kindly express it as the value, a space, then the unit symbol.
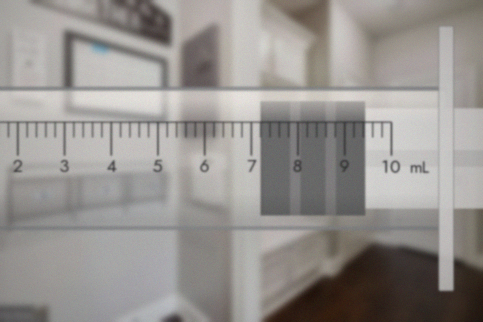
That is 7.2 mL
